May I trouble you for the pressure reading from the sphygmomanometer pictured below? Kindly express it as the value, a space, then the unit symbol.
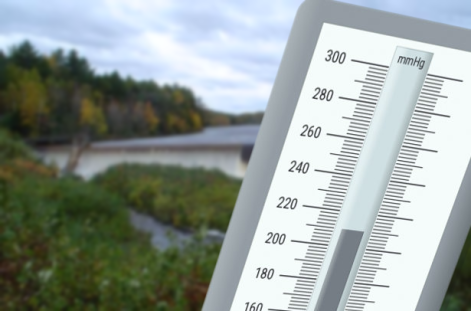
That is 210 mmHg
